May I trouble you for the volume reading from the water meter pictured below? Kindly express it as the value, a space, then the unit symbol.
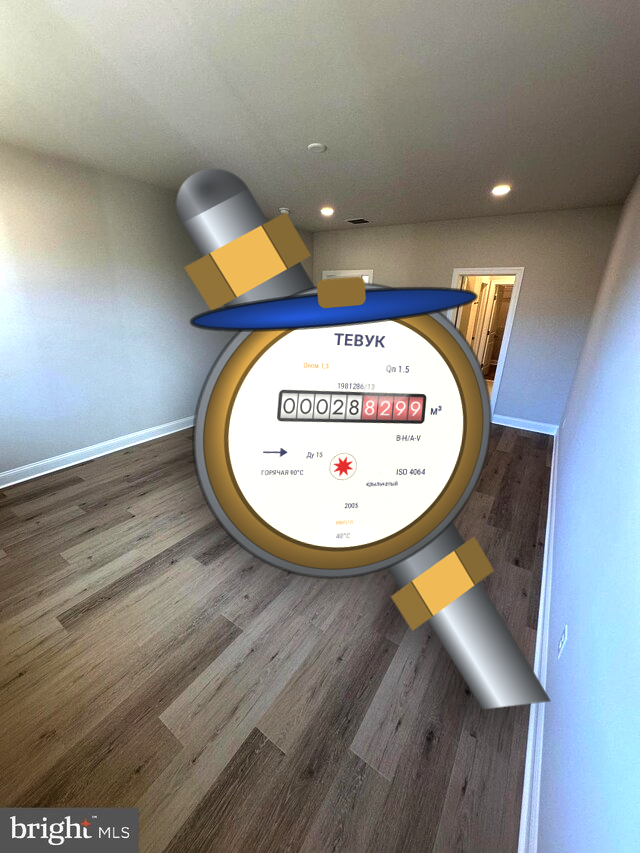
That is 28.8299 m³
